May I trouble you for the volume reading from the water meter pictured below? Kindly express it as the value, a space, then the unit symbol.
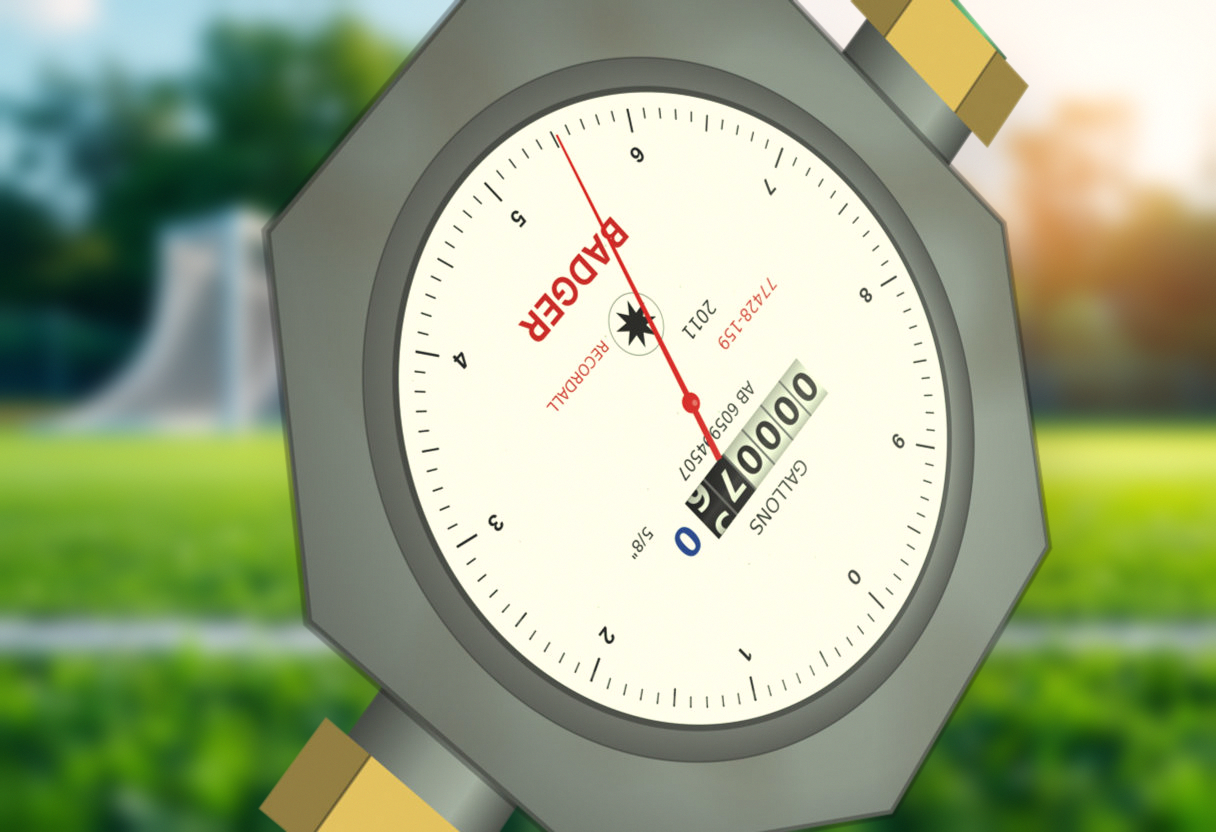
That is 755.5 gal
